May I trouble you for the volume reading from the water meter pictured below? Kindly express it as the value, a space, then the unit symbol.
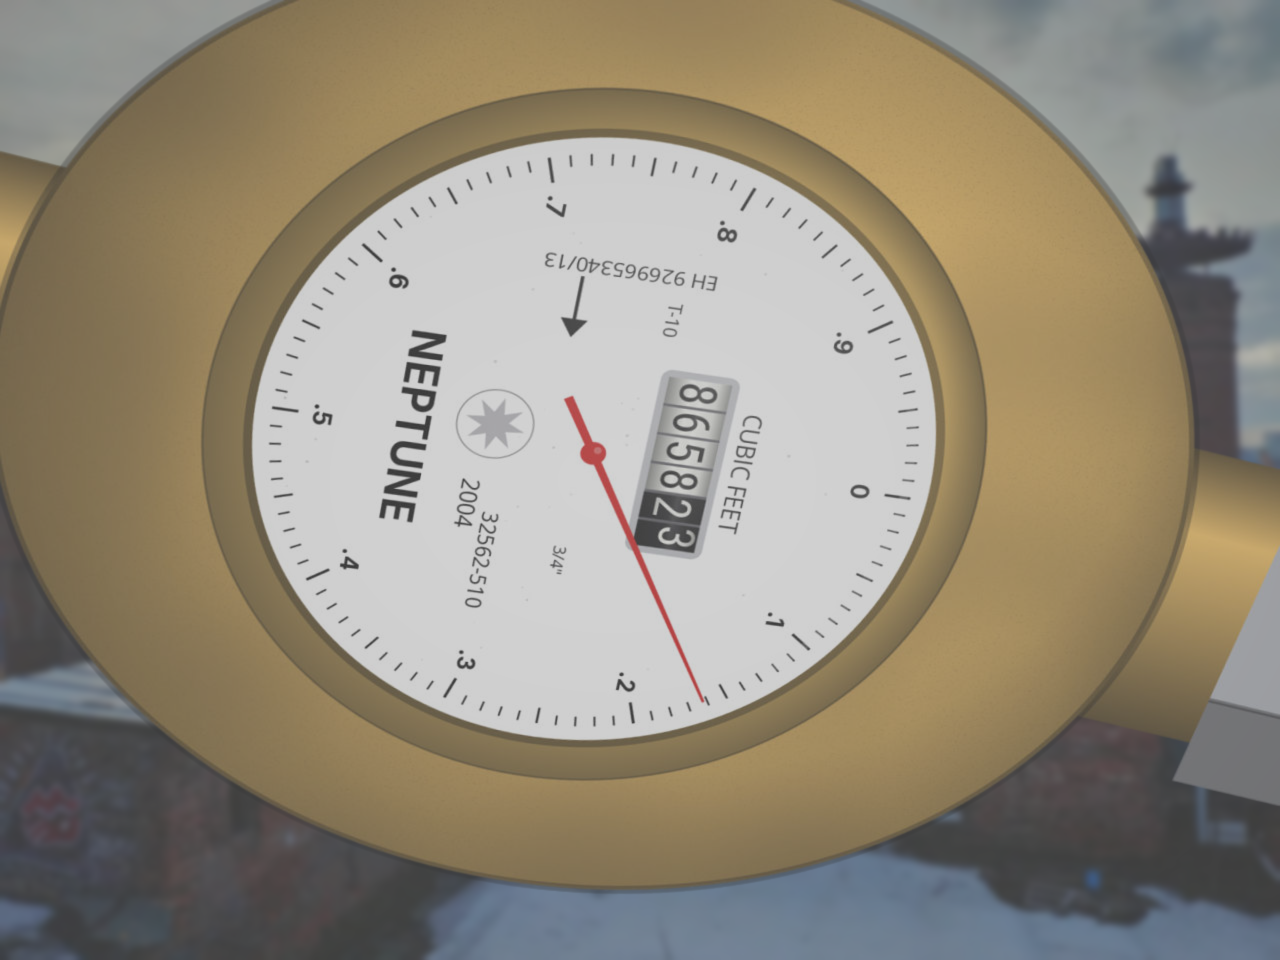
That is 865823.16 ft³
